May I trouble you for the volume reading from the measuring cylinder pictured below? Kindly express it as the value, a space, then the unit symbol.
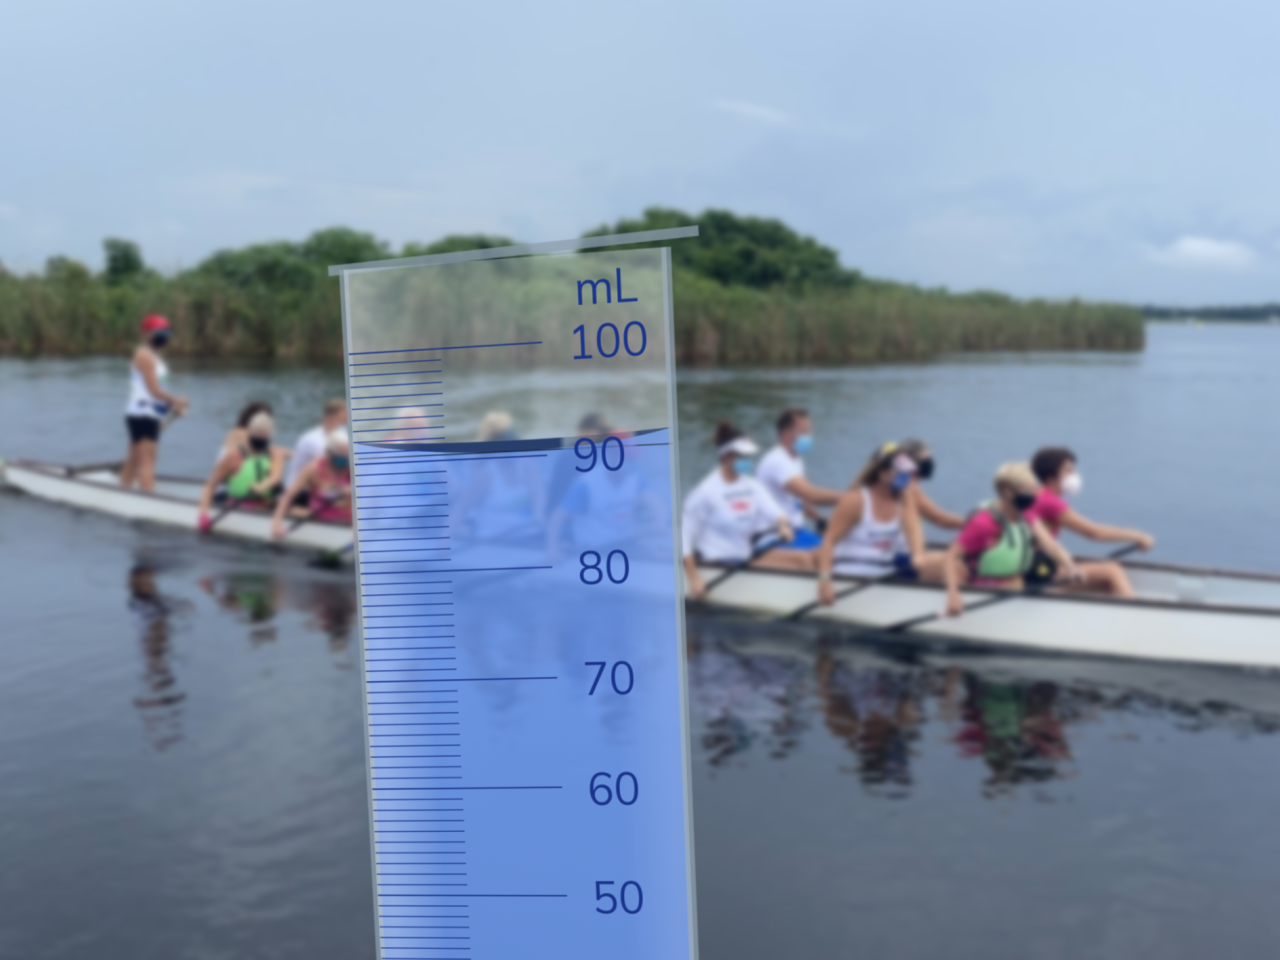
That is 90.5 mL
